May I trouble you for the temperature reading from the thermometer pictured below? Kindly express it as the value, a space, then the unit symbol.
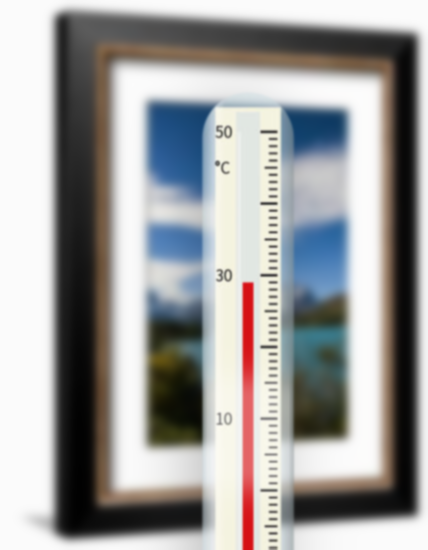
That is 29 °C
